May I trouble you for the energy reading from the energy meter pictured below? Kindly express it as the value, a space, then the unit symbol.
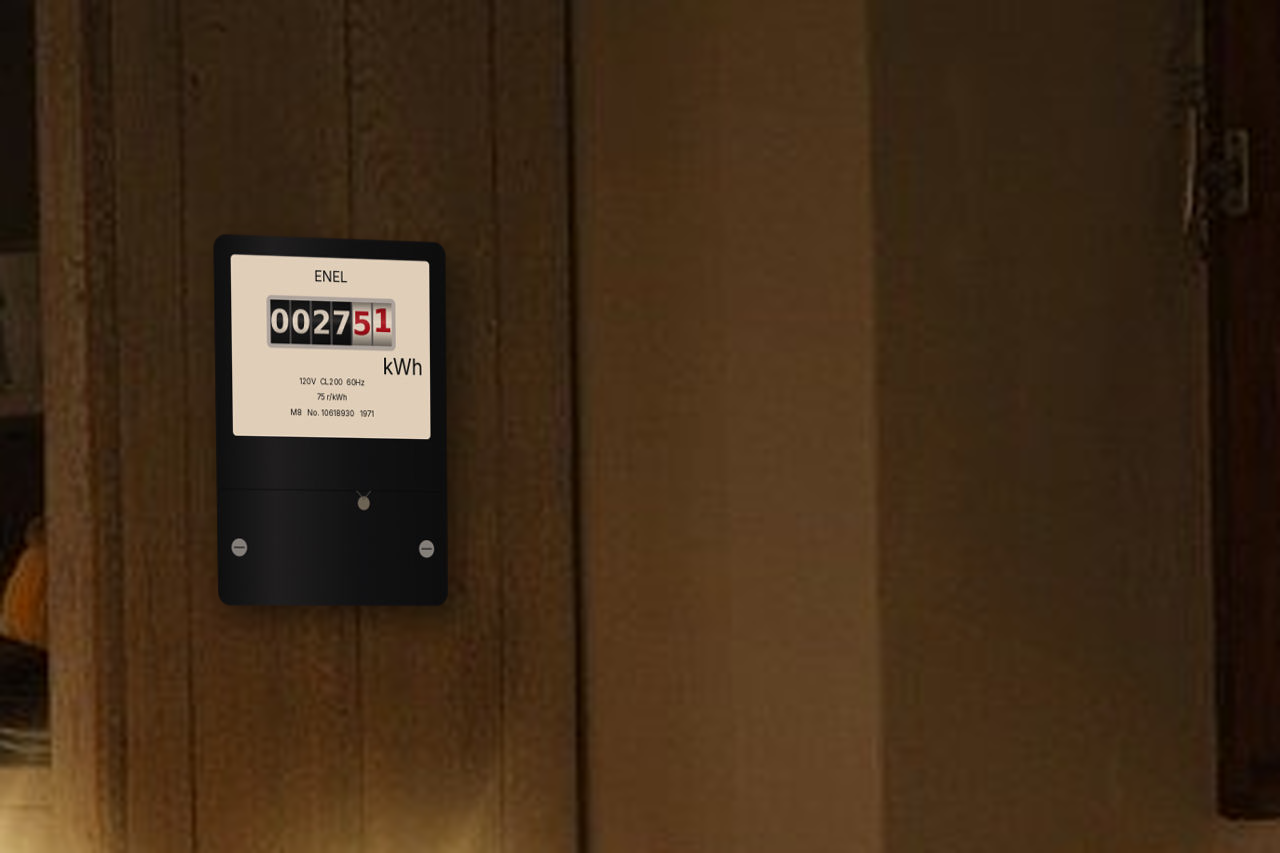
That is 27.51 kWh
